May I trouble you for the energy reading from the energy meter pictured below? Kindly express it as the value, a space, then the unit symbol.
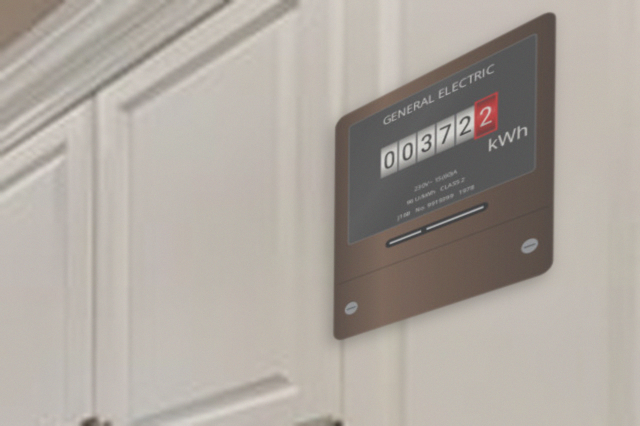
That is 372.2 kWh
